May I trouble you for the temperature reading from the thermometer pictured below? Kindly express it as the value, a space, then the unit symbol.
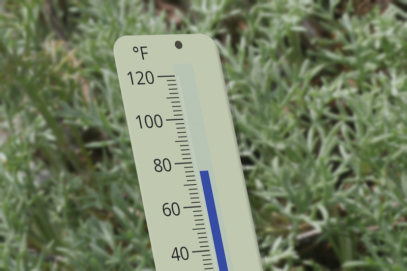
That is 76 °F
